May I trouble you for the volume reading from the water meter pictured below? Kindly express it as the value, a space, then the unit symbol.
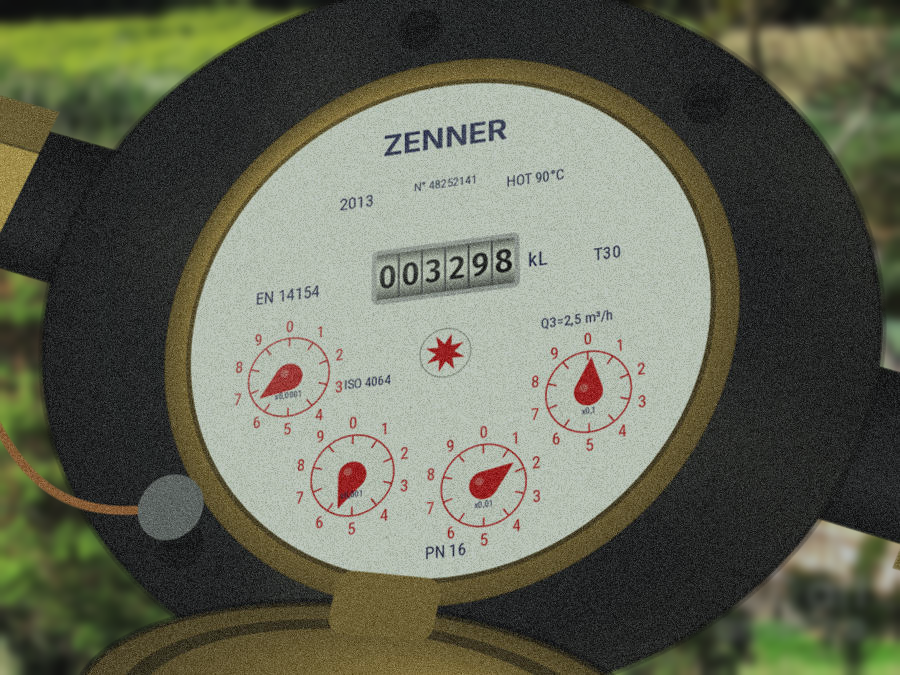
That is 3298.0156 kL
